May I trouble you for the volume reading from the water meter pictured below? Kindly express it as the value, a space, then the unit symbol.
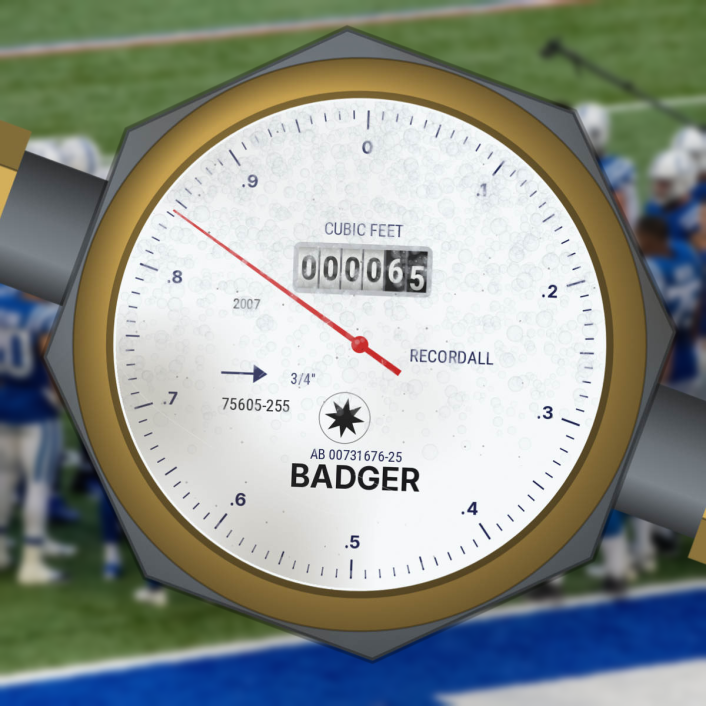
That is 64.84 ft³
